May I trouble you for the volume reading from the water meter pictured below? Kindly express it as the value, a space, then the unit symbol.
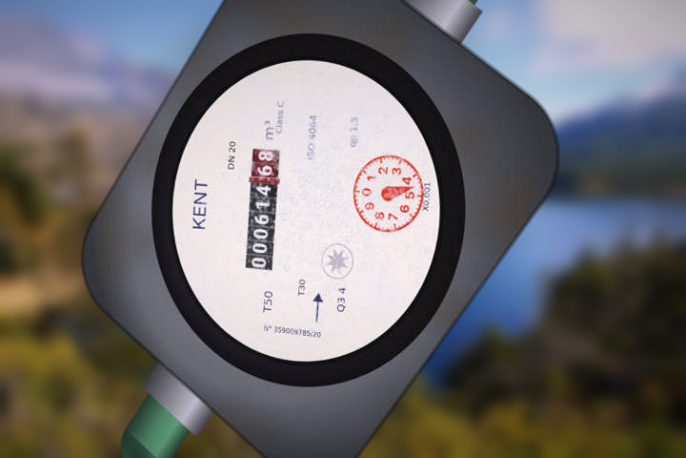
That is 614.684 m³
